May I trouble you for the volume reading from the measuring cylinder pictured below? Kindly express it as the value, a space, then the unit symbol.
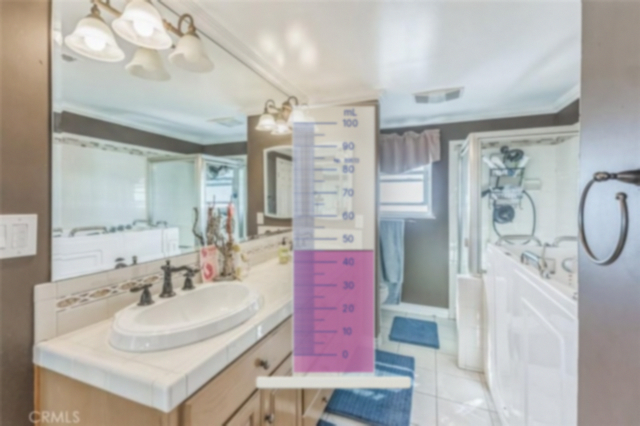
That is 45 mL
